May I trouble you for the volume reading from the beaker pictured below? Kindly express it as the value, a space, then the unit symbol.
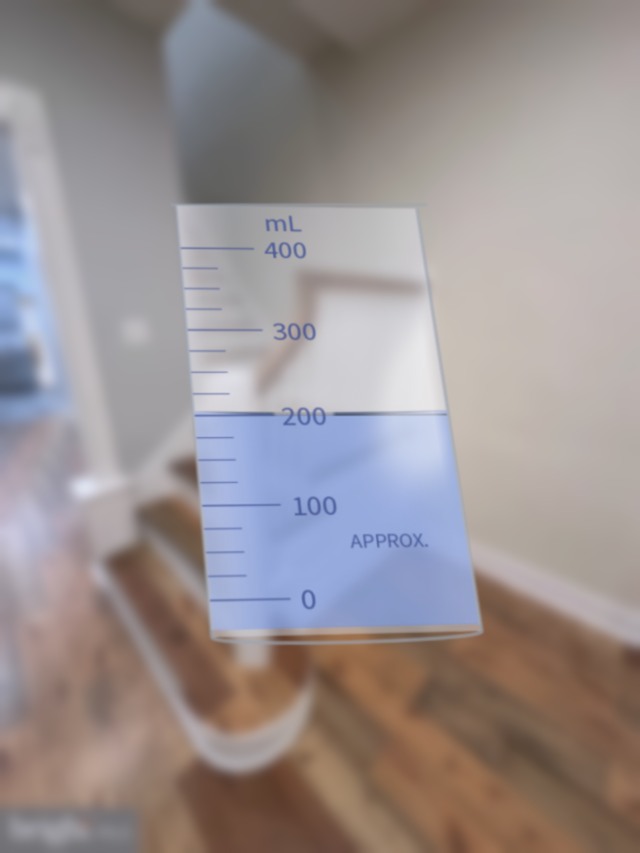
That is 200 mL
